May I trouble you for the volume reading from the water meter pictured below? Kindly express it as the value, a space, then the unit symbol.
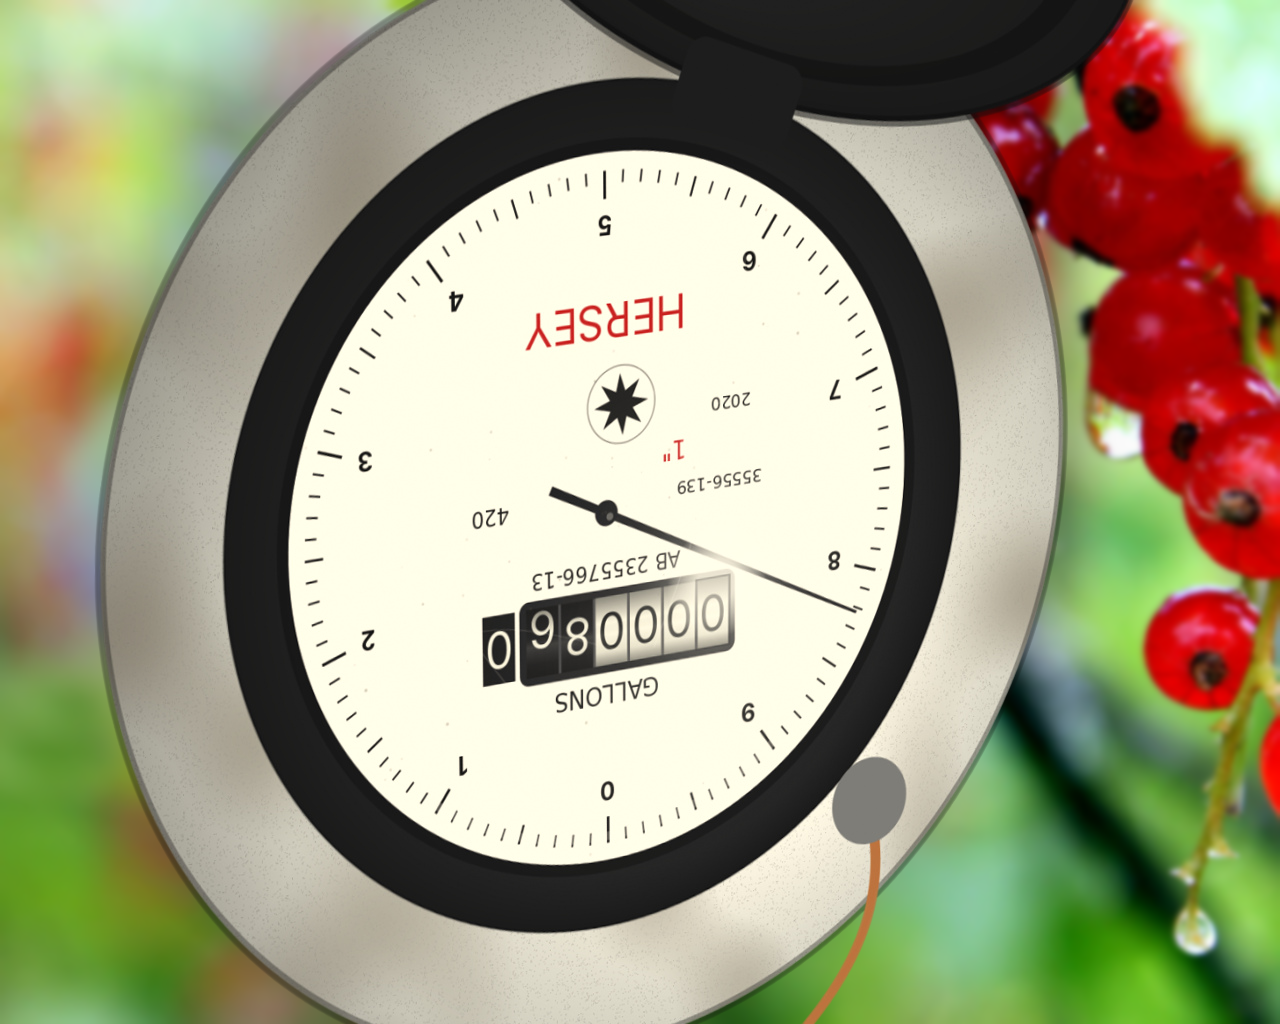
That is 858.2 gal
